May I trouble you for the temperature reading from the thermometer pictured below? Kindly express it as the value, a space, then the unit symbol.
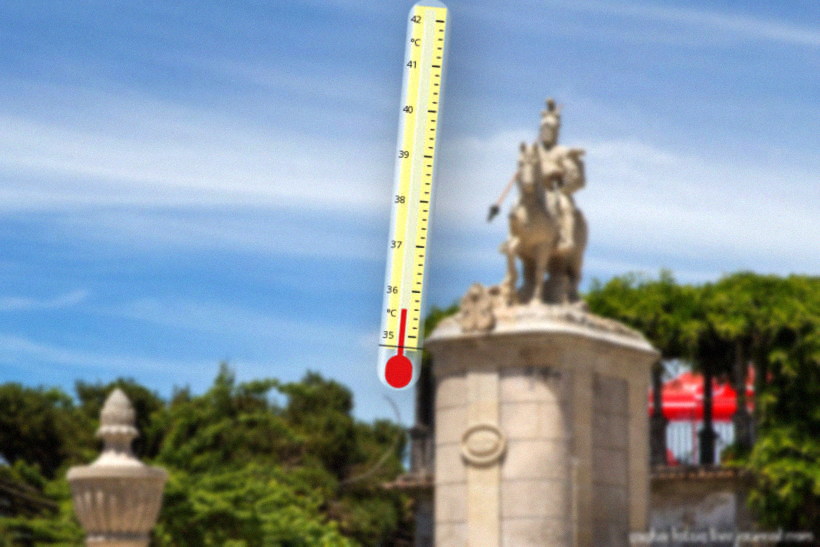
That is 35.6 °C
